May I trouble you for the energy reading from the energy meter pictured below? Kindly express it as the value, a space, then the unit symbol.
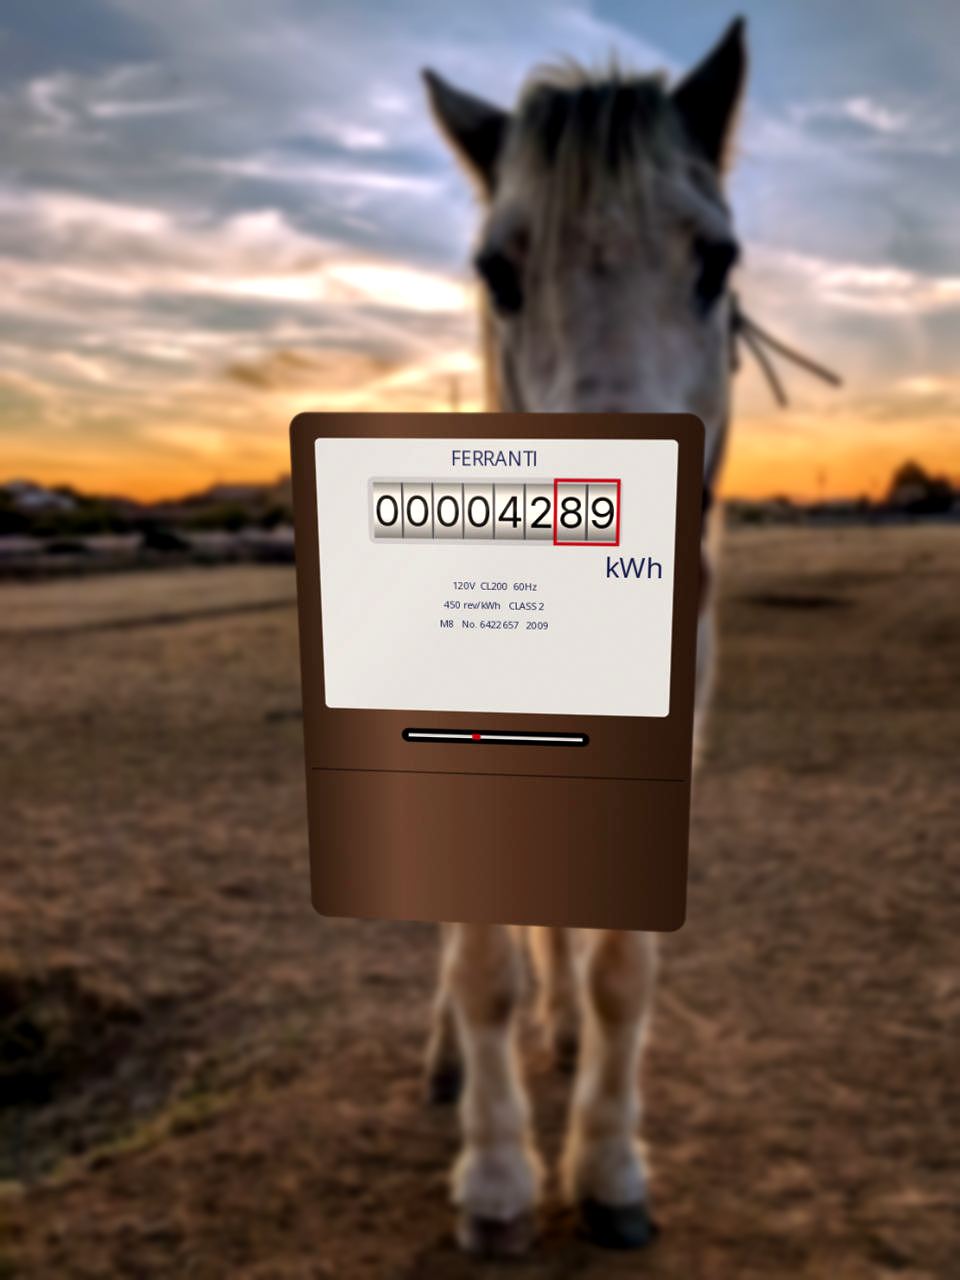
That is 42.89 kWh
